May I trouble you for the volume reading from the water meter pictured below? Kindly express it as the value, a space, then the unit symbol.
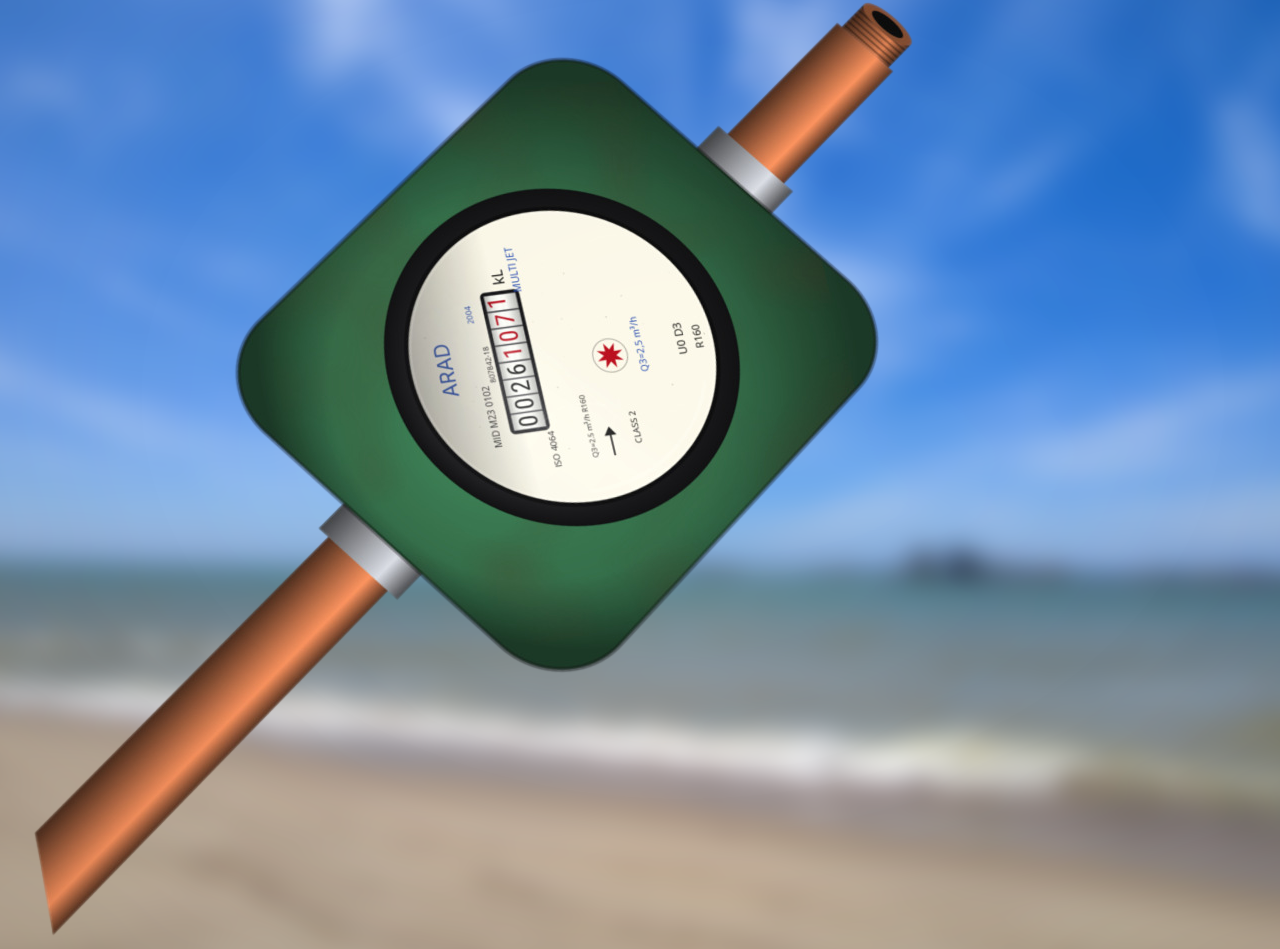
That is 26.1071 kL
